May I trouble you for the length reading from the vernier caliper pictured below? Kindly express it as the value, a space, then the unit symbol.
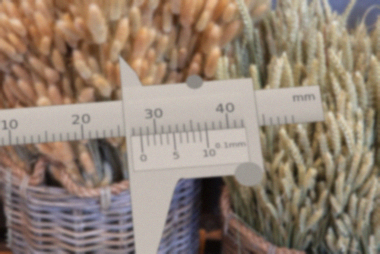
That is 28.0 mm
